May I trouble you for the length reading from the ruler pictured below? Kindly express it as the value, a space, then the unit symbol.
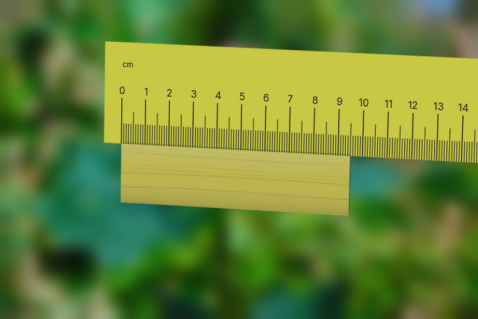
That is 9.5 cm
